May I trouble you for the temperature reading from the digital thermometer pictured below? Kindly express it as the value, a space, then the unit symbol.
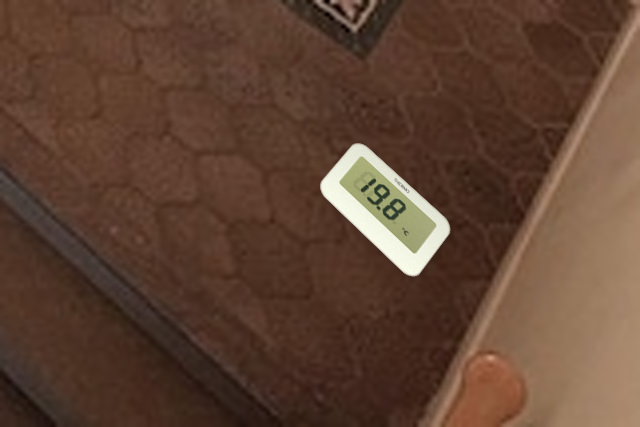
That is 19.8 °C
